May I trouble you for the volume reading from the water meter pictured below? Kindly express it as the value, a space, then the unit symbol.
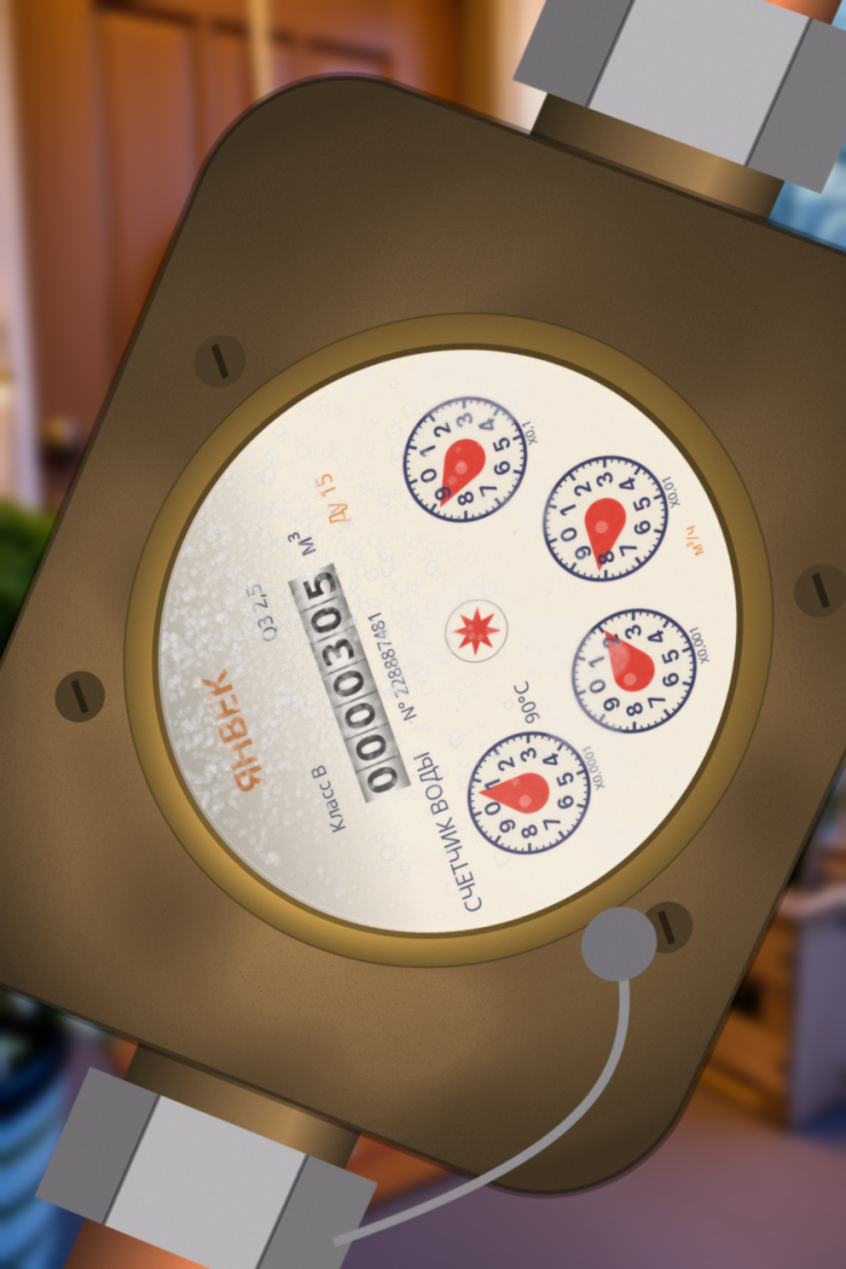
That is 304.8820 m³
